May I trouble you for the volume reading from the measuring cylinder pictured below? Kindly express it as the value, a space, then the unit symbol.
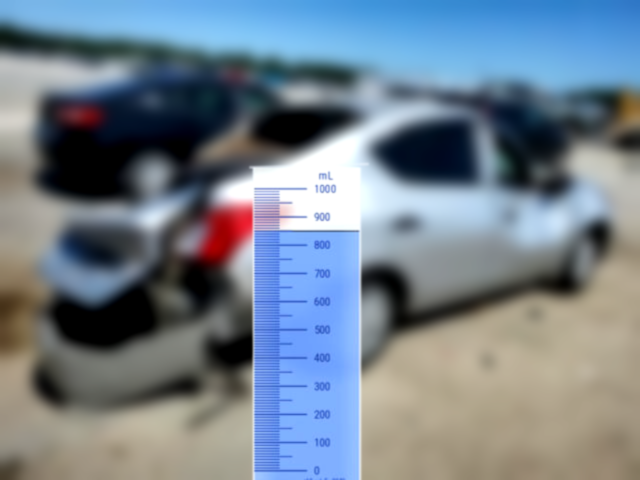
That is 850 mL
